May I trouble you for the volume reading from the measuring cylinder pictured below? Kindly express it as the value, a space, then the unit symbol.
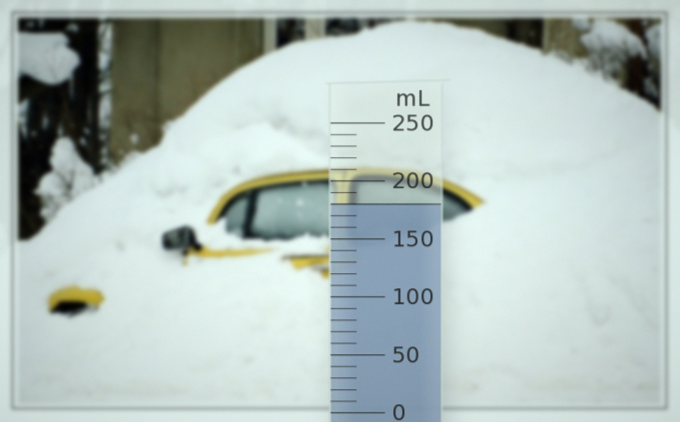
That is 180 mL
